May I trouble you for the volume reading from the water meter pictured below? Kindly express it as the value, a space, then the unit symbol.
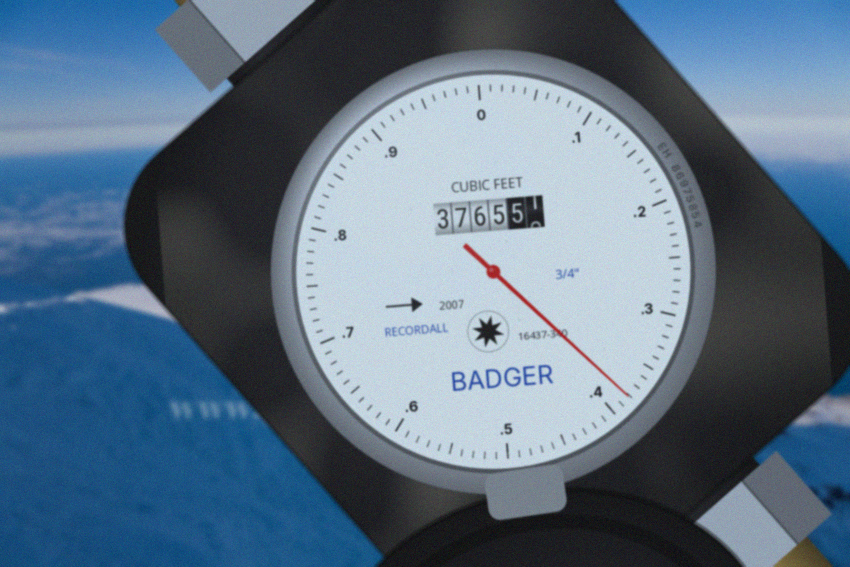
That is 376551.38 ft³
